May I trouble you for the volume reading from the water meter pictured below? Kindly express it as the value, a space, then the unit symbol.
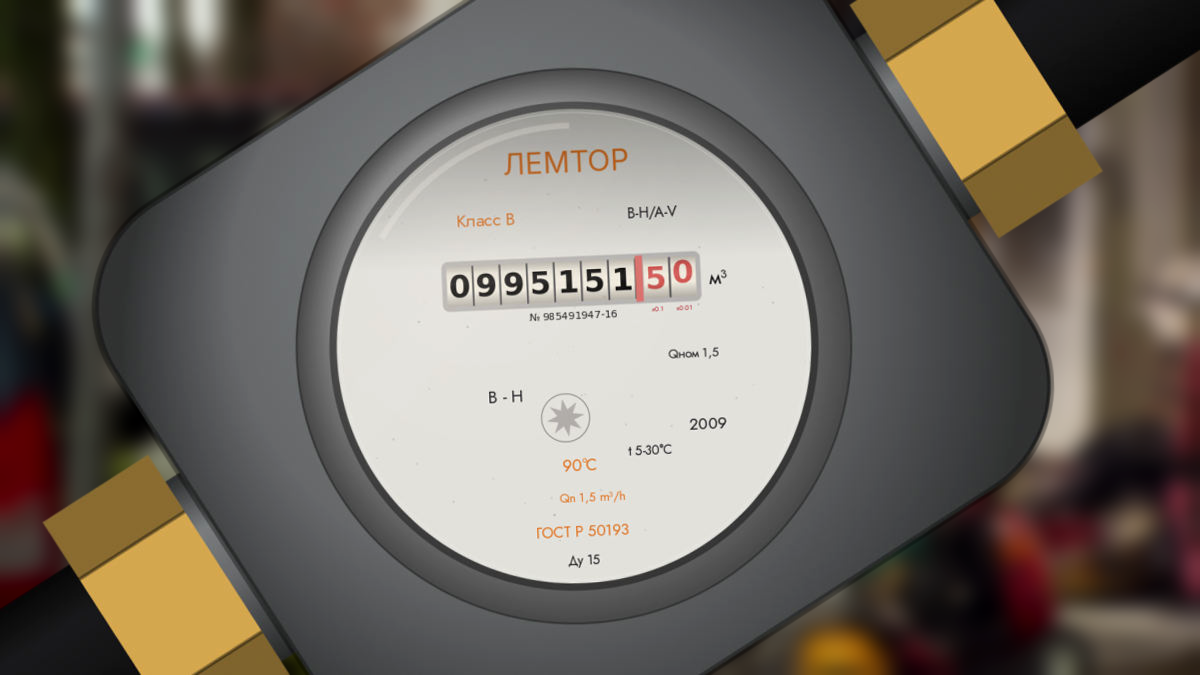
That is 995151.50 m³
